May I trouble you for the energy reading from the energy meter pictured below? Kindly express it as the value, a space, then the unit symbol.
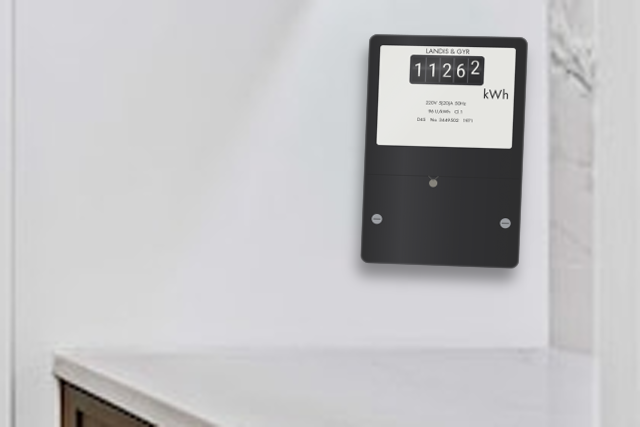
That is 11262 kWh
